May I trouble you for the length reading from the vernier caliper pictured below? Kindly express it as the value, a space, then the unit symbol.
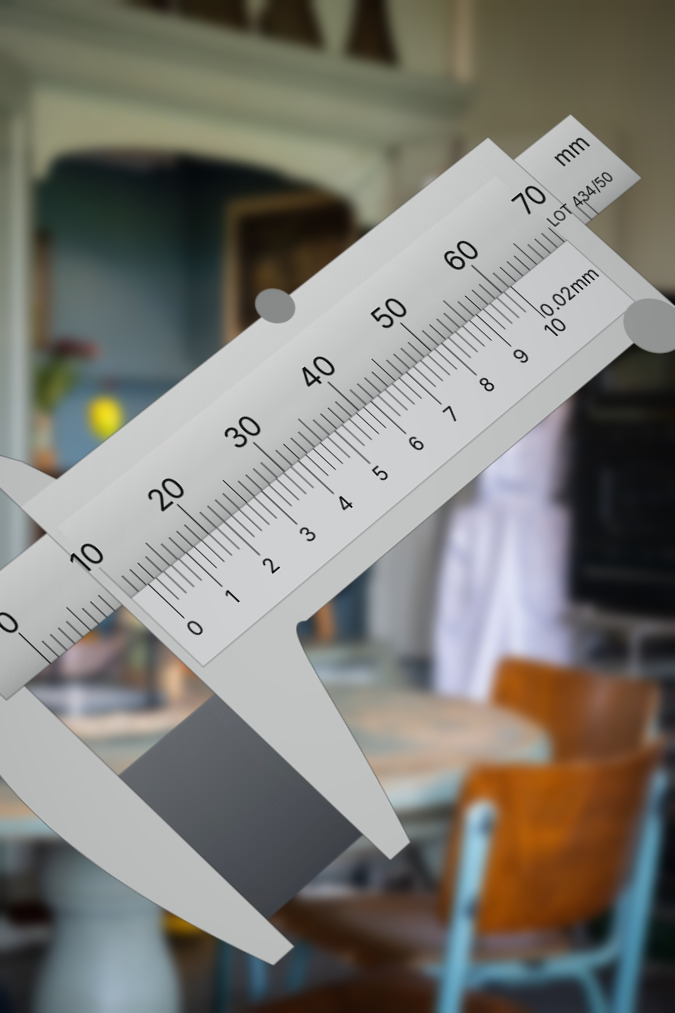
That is 12.2 mm
